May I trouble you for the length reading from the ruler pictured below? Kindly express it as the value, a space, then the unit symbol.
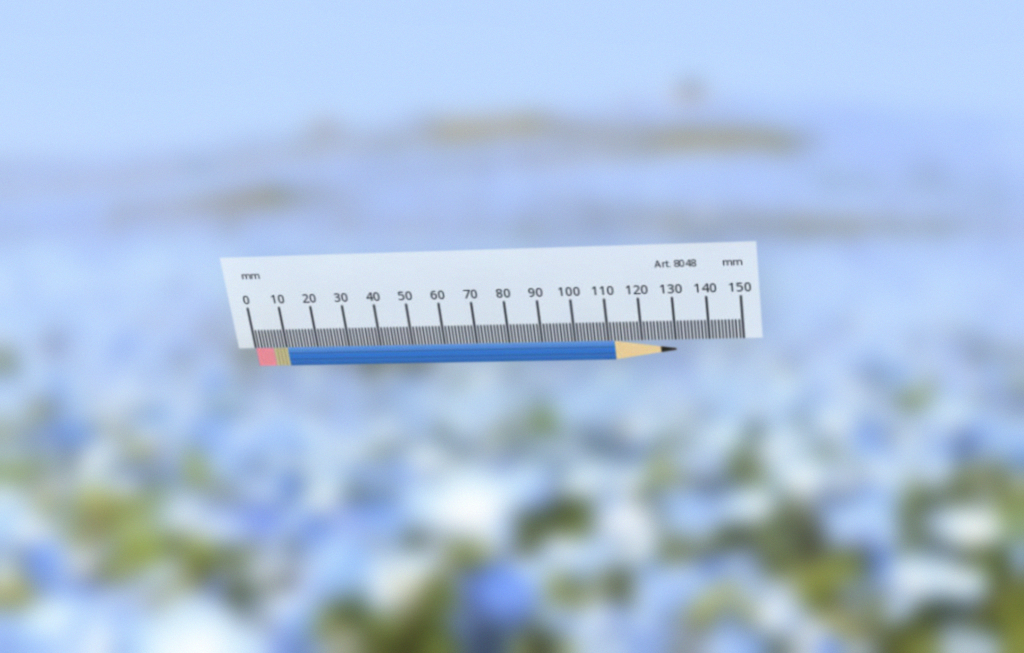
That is 130 mm
